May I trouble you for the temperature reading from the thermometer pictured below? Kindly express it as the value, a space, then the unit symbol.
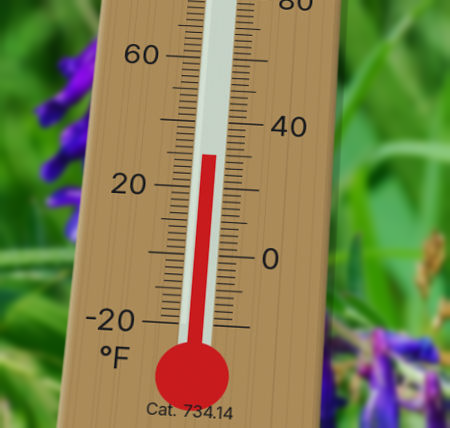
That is 30 °F
